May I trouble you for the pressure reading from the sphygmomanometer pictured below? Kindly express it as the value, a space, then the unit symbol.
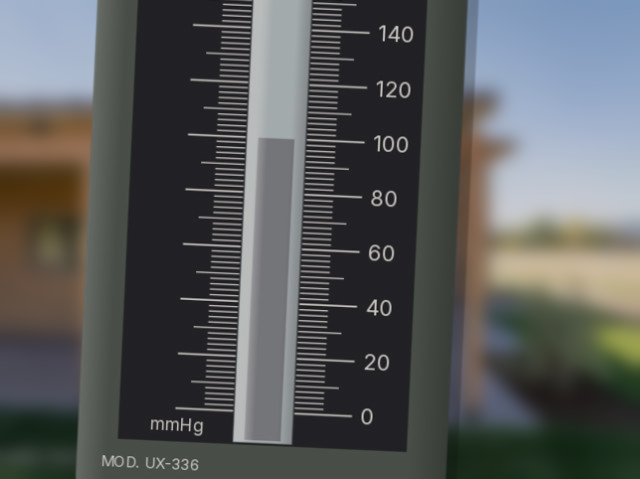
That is 100 mmHg
